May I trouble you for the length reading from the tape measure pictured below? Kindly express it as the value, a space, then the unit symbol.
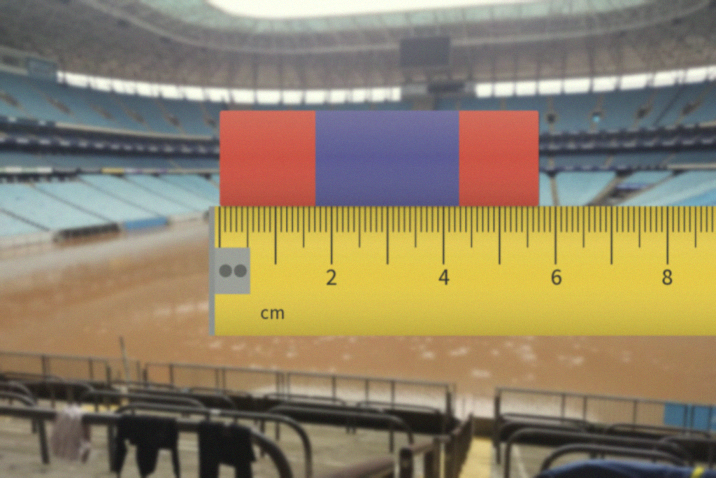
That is 5.7 cm
